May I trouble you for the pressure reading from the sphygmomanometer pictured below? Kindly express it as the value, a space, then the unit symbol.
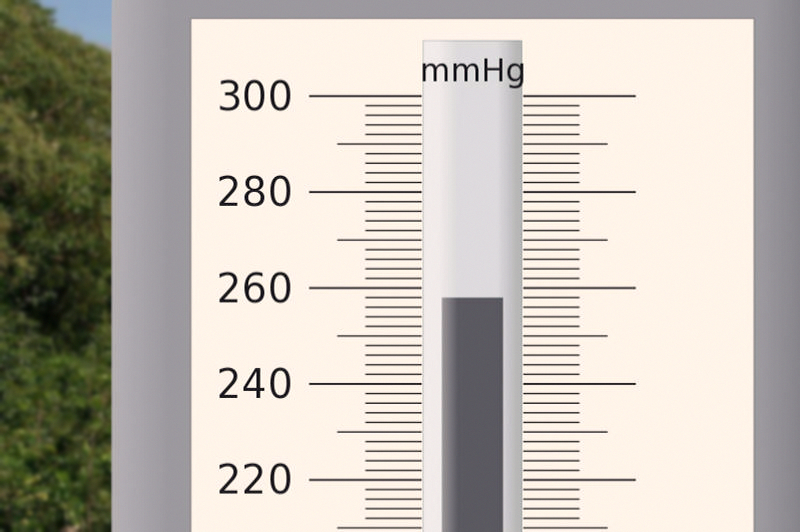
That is 258 mmHg
